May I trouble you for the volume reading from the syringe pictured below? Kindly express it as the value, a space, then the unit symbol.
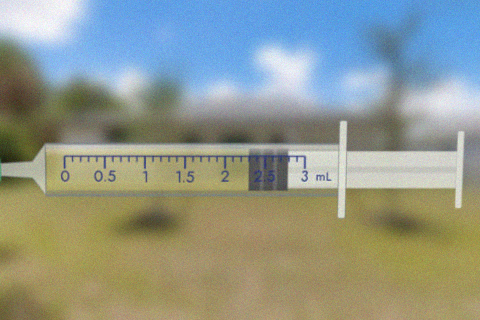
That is 2.3 mL
